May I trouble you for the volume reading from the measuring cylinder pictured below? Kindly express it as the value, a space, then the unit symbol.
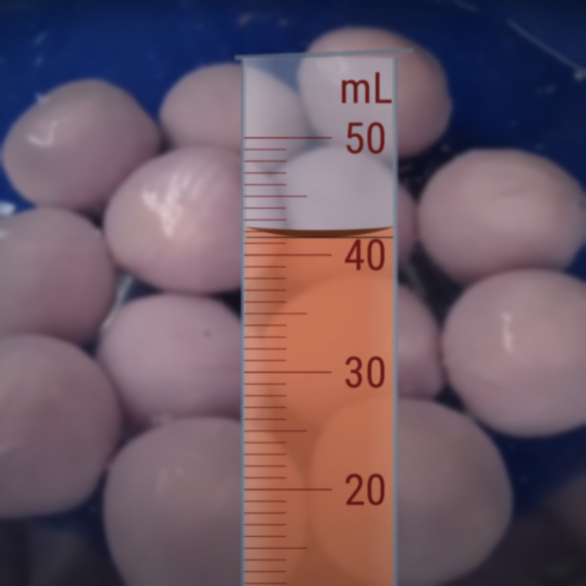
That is 41.5 mL
